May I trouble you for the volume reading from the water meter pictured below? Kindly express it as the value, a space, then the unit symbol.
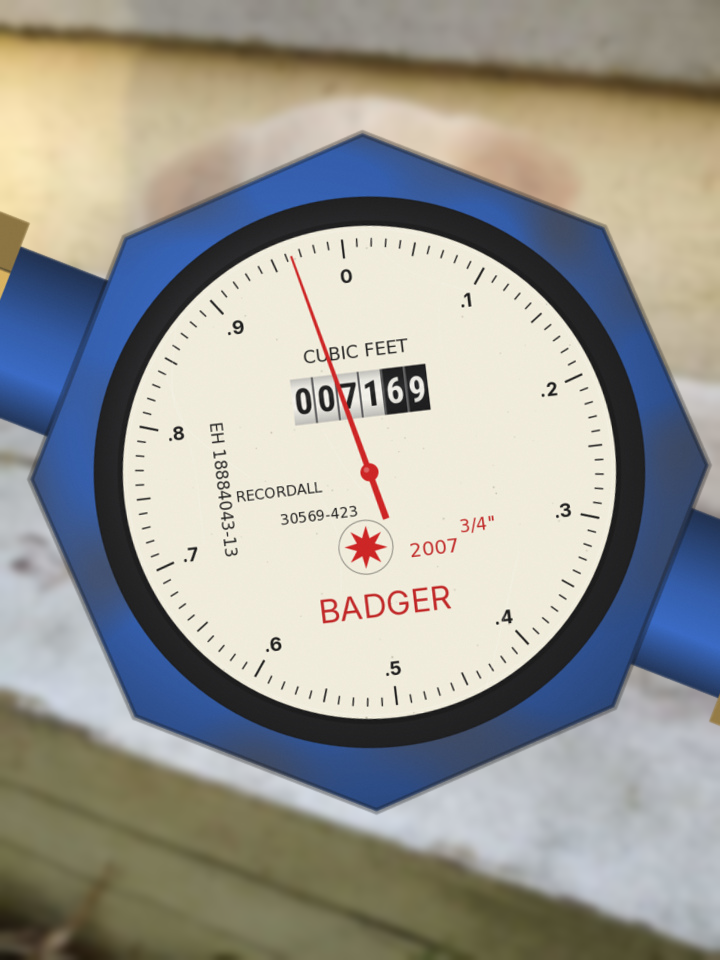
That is 7168.96 ft³
